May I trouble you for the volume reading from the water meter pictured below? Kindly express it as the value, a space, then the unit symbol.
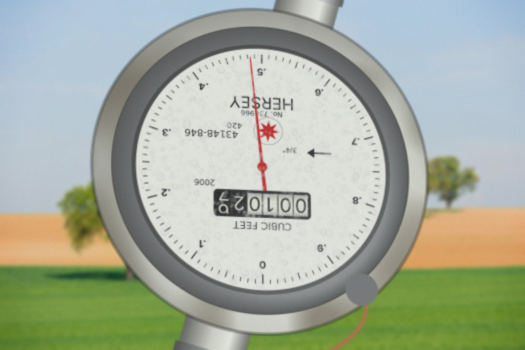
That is 1026.48 ft³
